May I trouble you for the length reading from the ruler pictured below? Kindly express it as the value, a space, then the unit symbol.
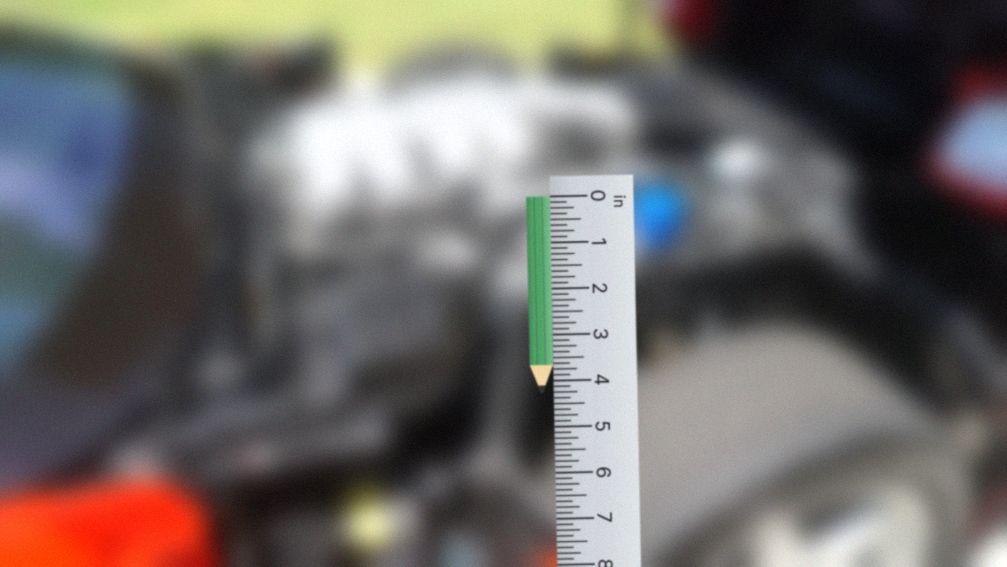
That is 4.25 in
